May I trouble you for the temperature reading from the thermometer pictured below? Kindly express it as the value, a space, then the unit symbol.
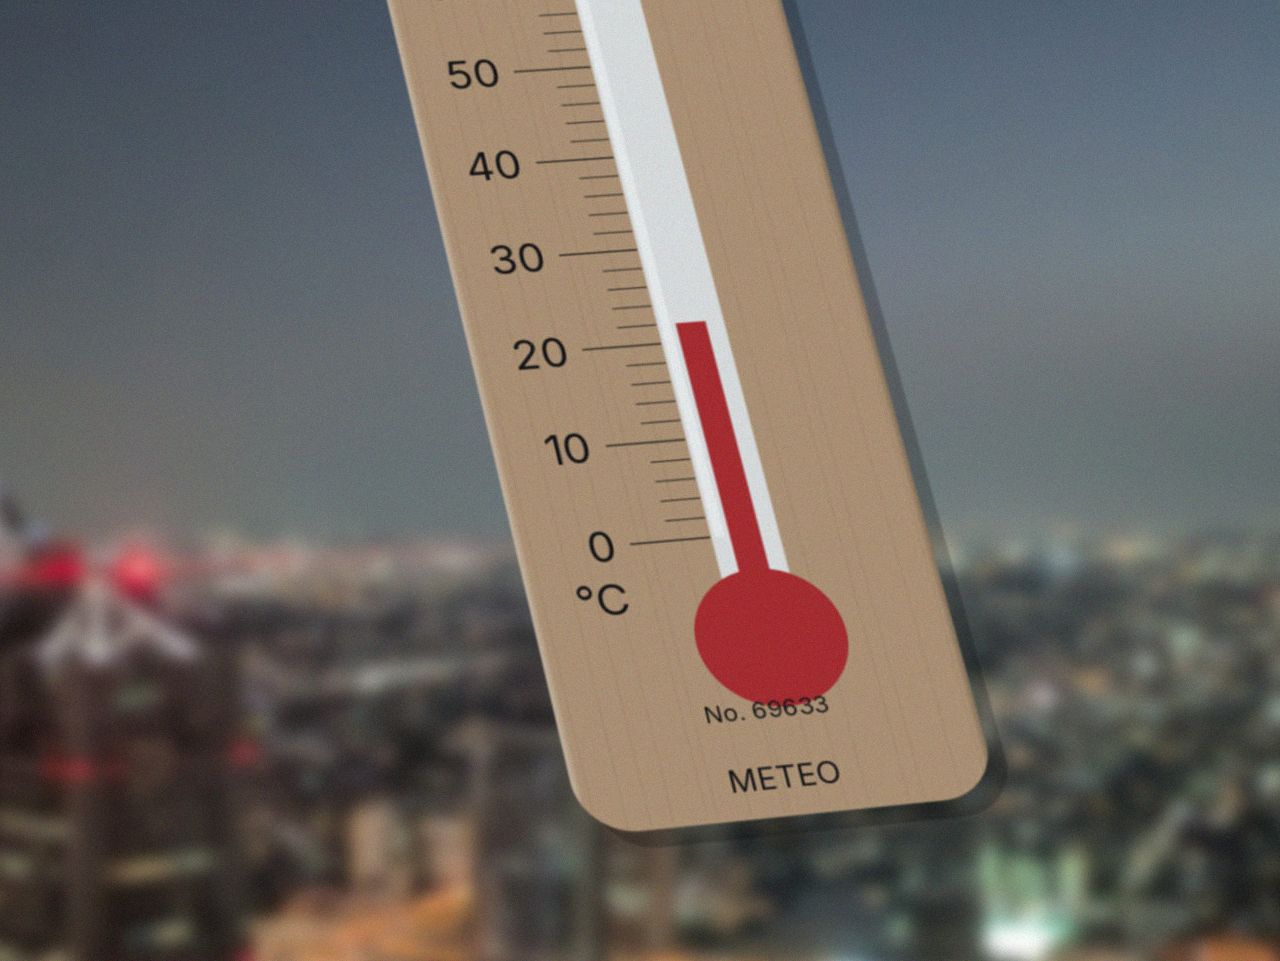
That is 22 °C
